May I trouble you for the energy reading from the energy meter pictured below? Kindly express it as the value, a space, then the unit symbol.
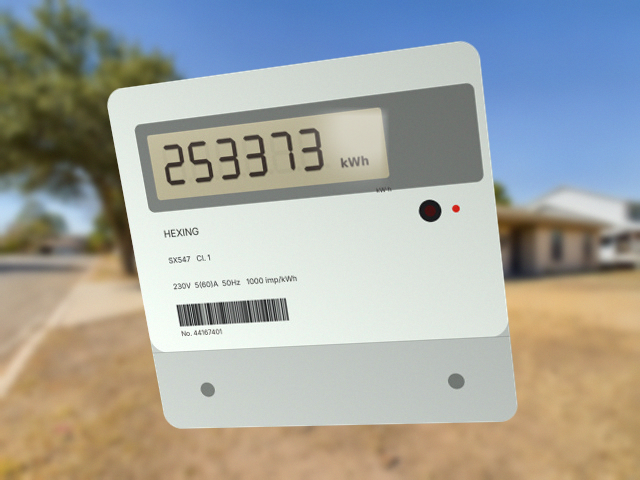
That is 253373 kWh
